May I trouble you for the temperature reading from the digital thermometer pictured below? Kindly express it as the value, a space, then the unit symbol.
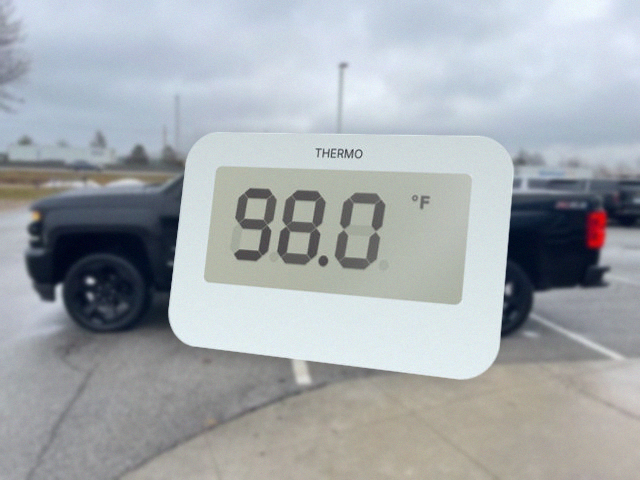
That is 98.0 °F
